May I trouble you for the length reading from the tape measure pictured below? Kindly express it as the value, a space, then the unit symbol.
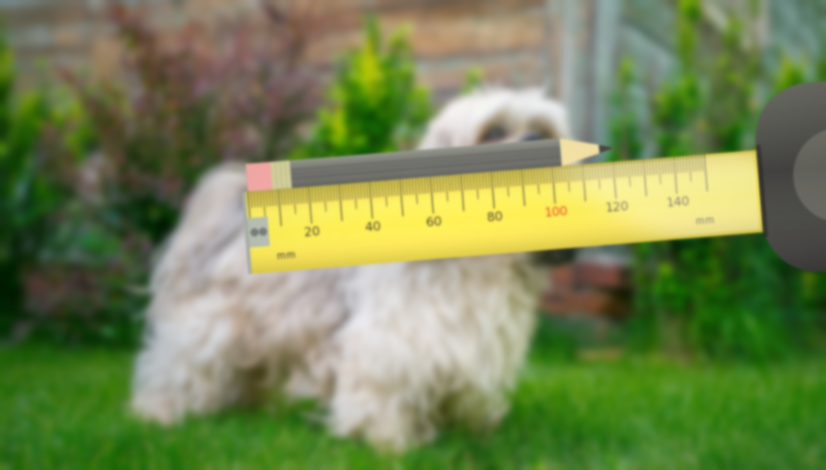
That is 120 mm
